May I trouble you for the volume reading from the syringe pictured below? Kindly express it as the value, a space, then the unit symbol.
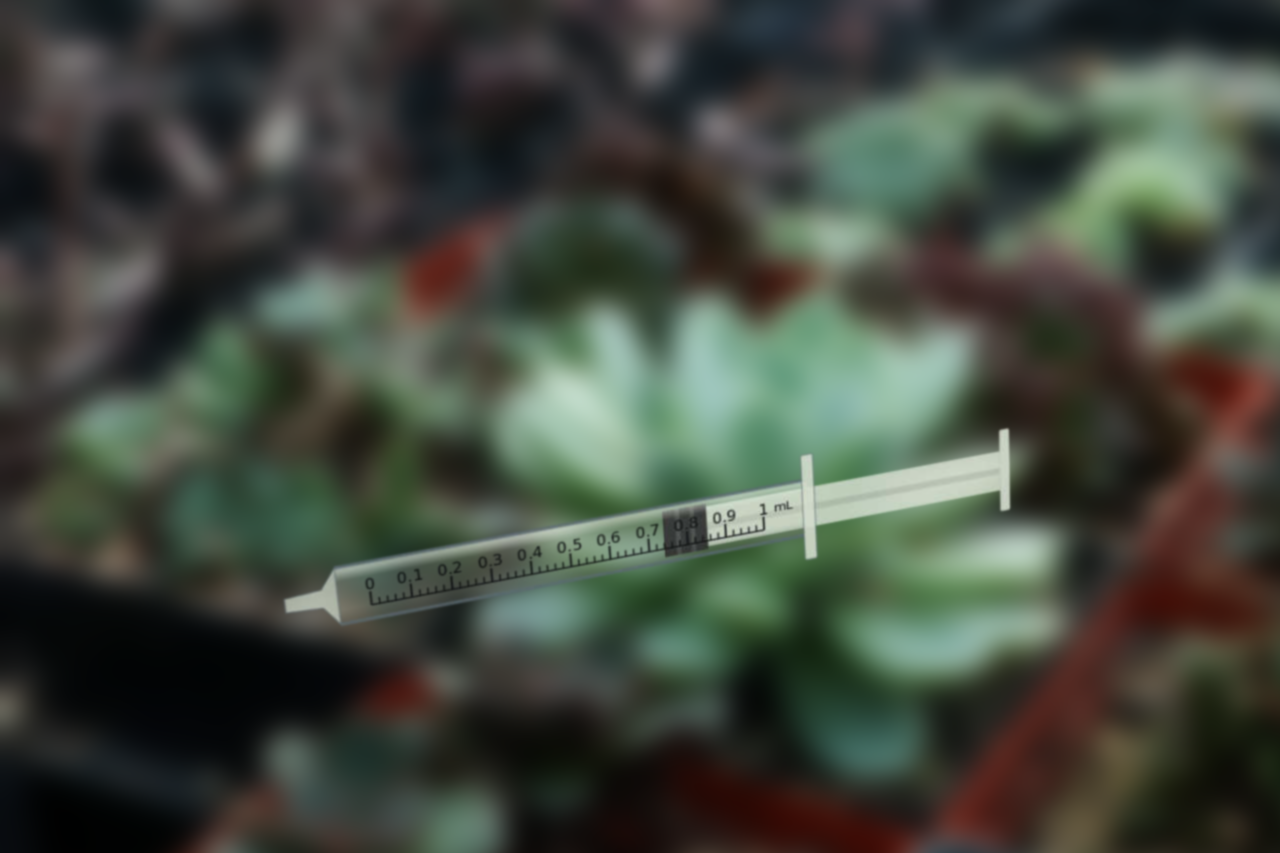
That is 0.74 mL
